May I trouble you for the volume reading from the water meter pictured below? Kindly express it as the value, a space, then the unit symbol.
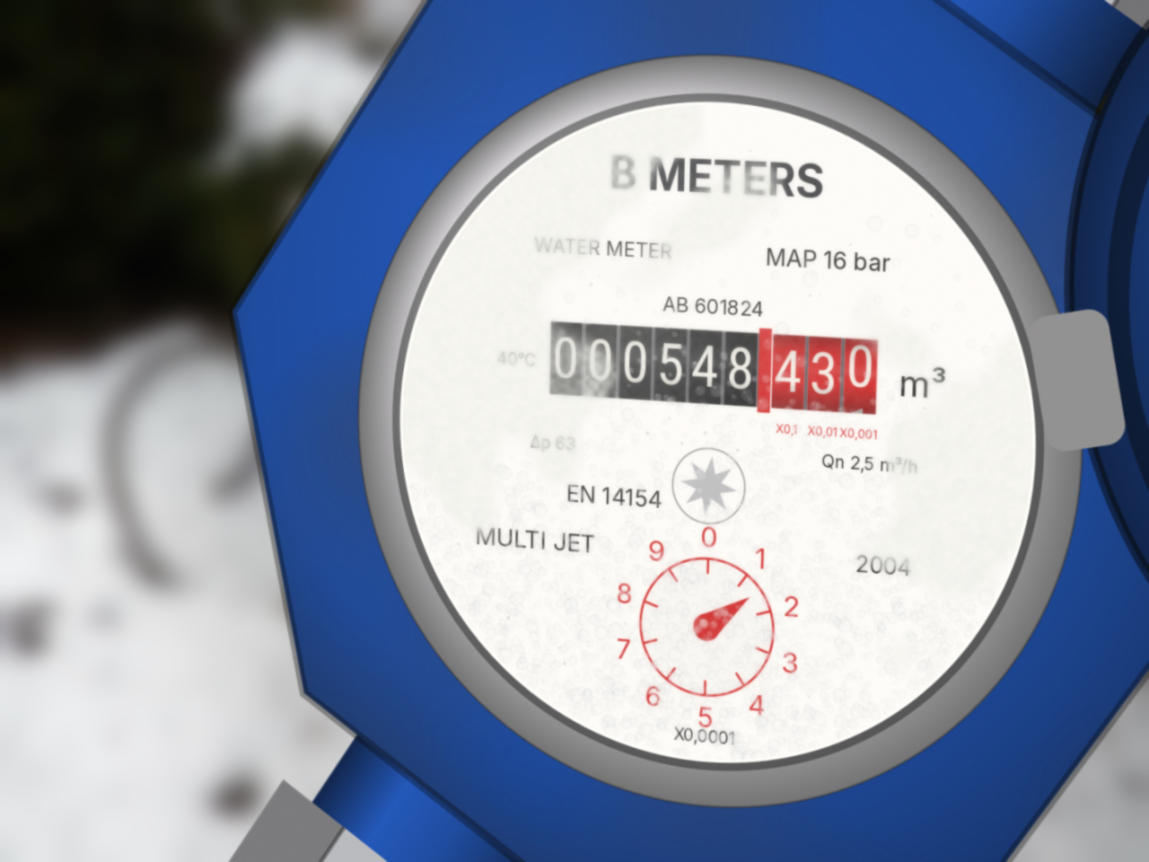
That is 548.4301 m³
